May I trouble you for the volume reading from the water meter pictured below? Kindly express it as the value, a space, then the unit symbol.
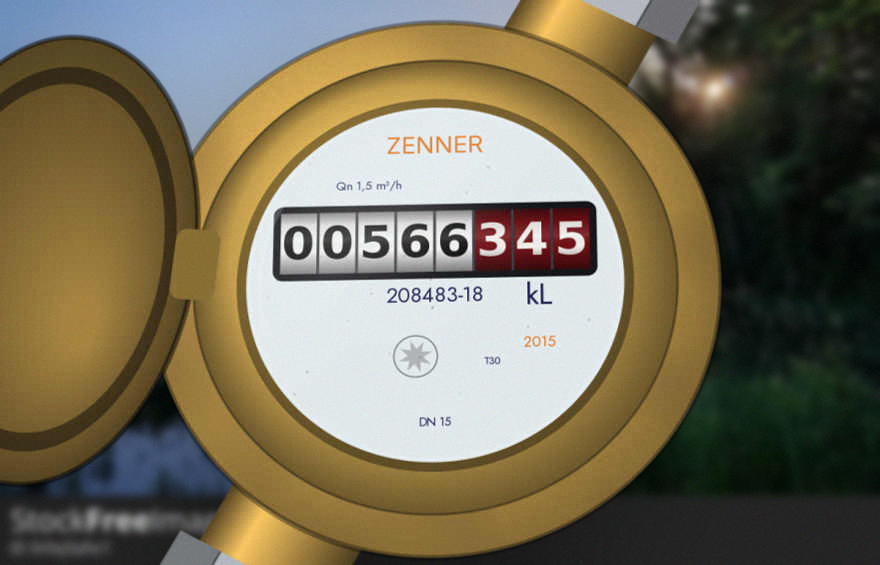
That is 566.345 kL
